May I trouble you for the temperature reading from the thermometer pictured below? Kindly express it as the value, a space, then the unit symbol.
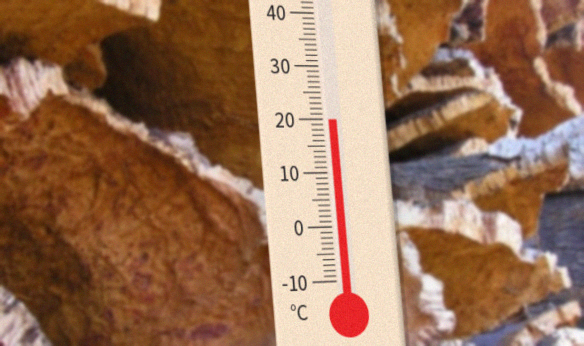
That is 20 °C
